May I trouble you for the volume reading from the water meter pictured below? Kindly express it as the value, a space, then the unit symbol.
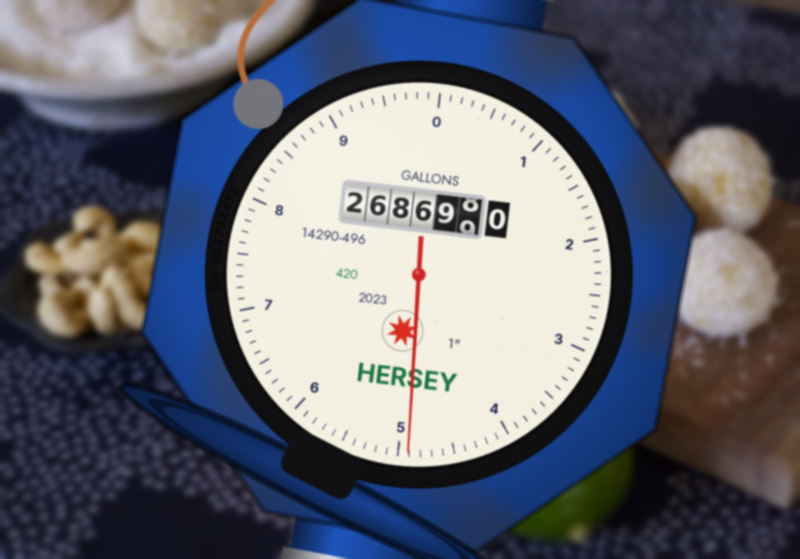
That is 2686984.9 gal
